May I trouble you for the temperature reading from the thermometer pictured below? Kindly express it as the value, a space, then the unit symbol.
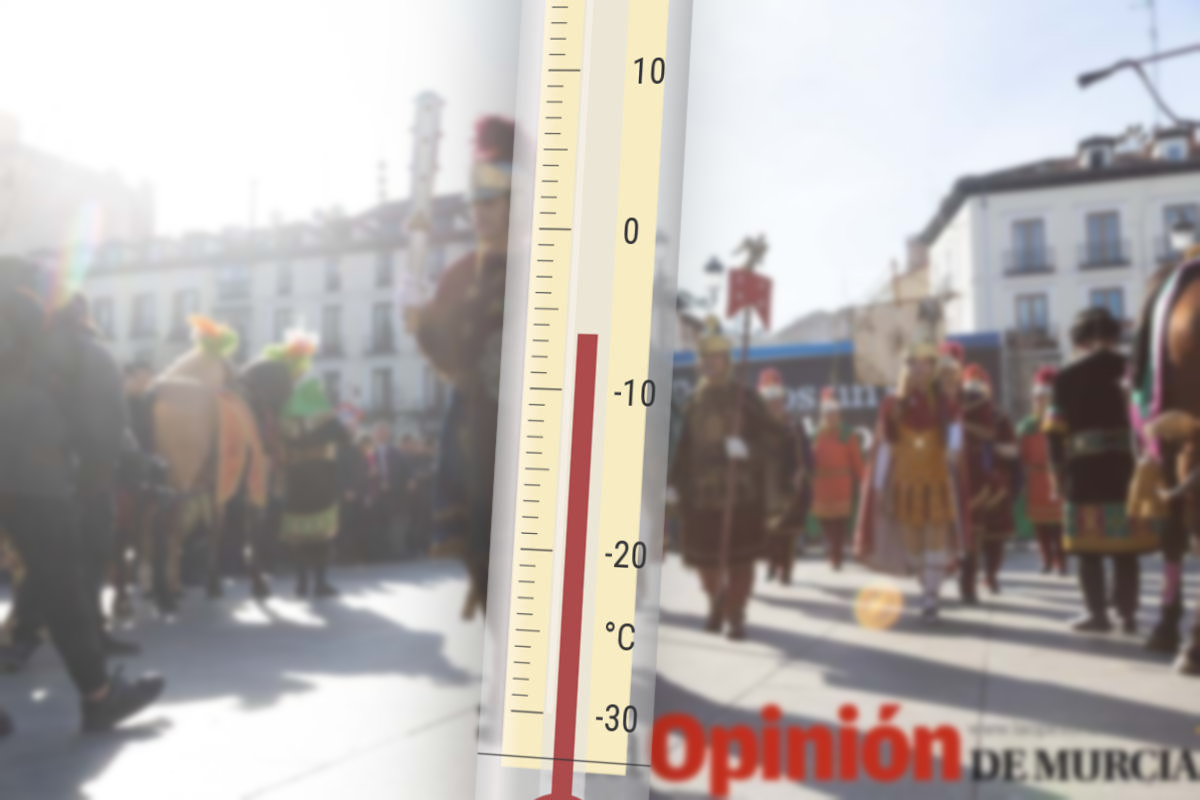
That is -6.5 °C
